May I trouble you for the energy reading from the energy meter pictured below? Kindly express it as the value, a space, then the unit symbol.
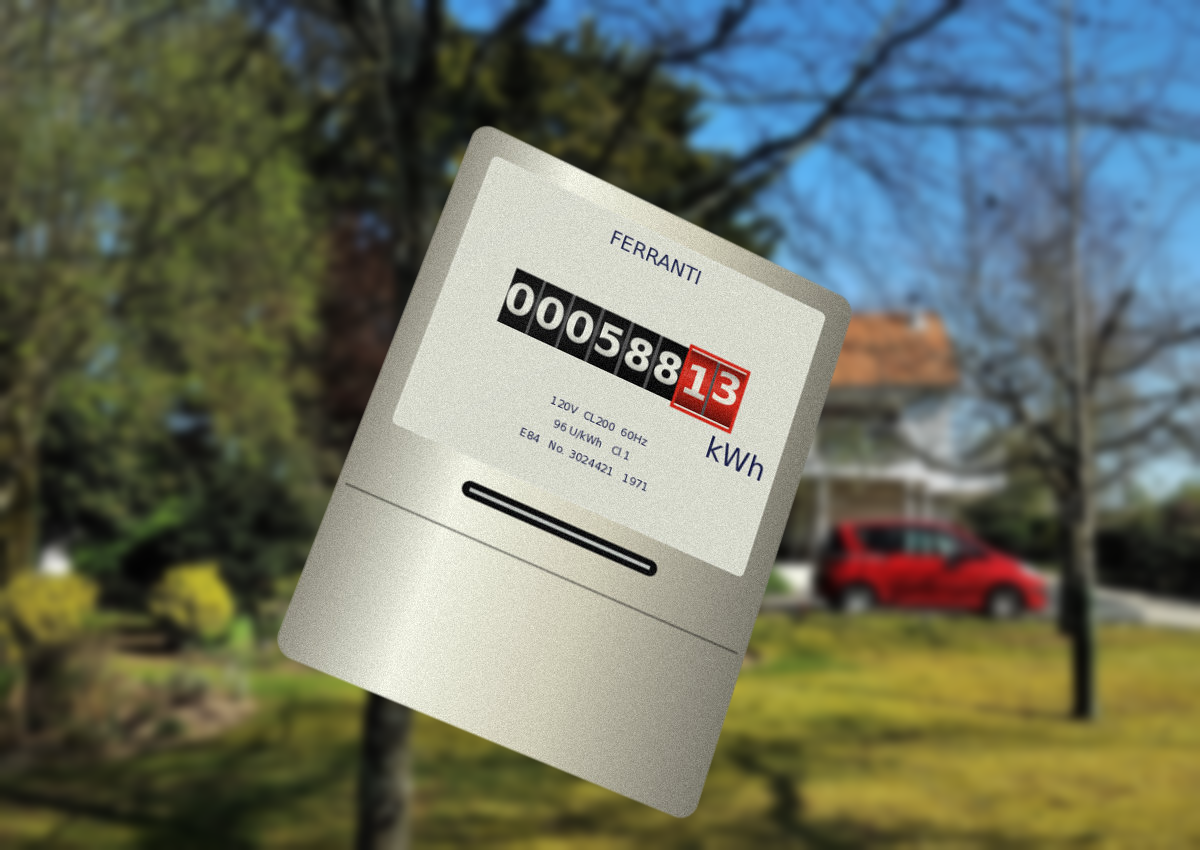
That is 588.13 kWh
